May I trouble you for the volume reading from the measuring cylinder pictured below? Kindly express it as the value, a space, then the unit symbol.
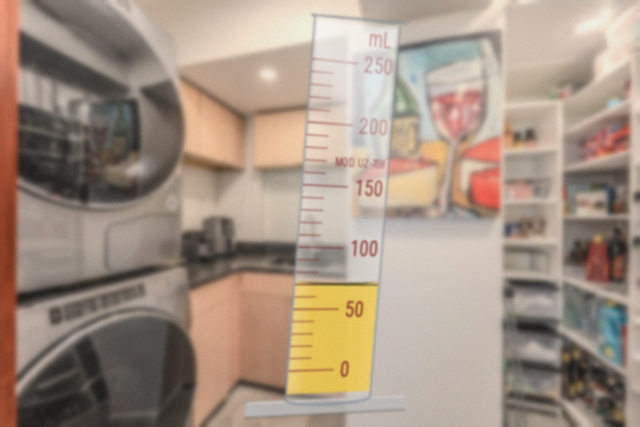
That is 70 mL
